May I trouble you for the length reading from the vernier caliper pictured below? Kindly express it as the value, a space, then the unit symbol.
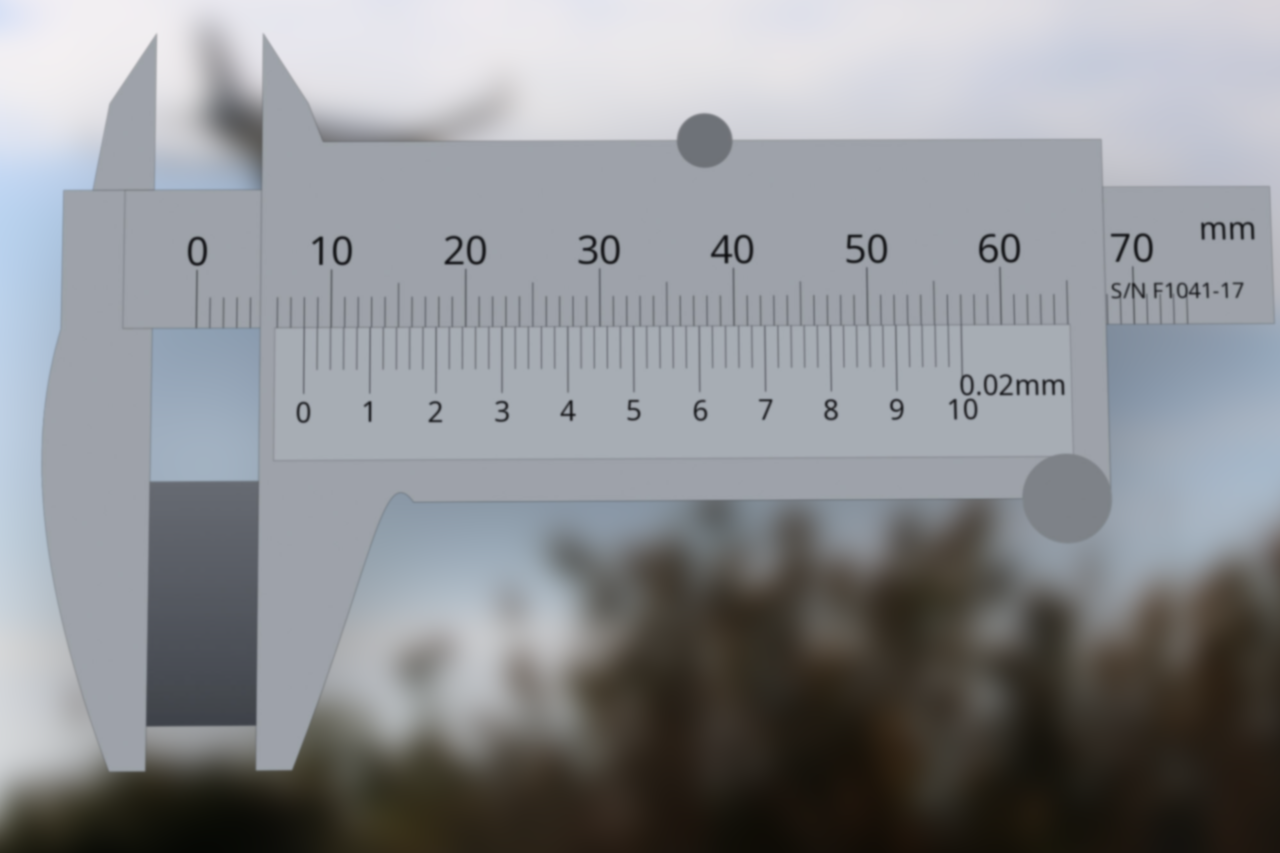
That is 8.0 mm
